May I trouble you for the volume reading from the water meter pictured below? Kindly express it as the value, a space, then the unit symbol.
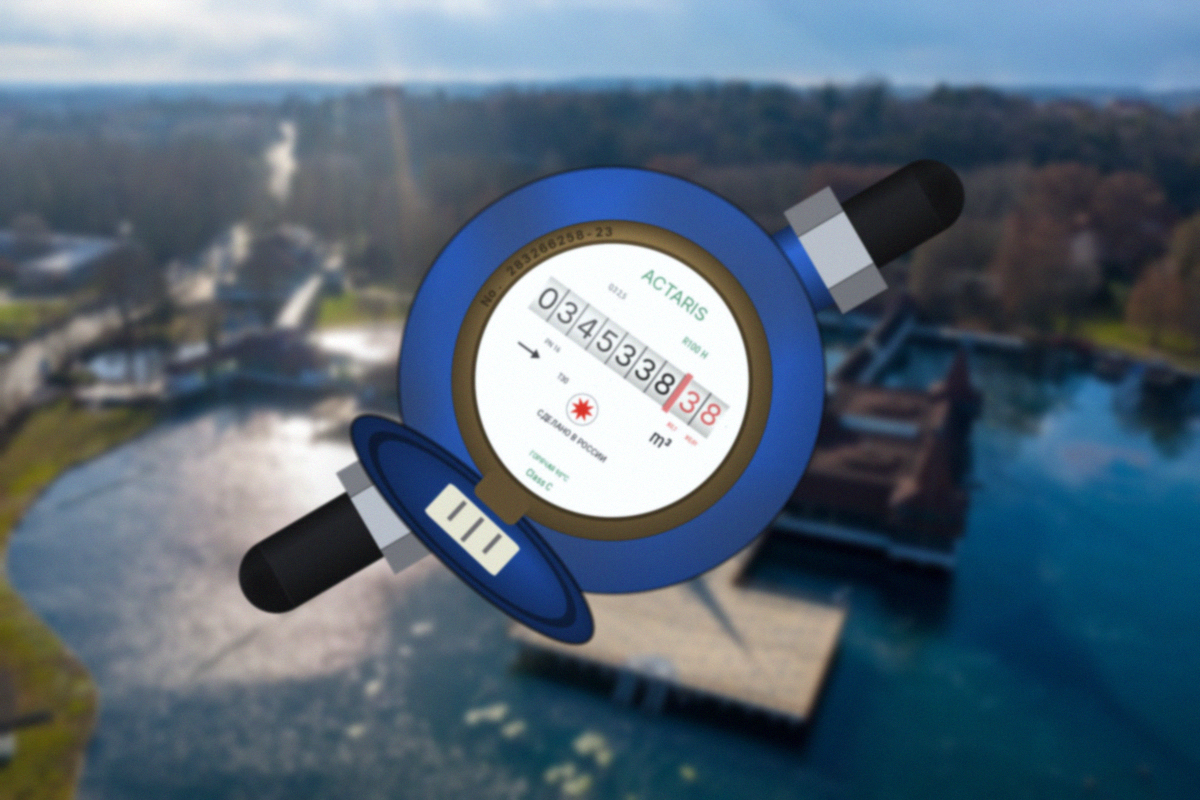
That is 345338.38 m³
